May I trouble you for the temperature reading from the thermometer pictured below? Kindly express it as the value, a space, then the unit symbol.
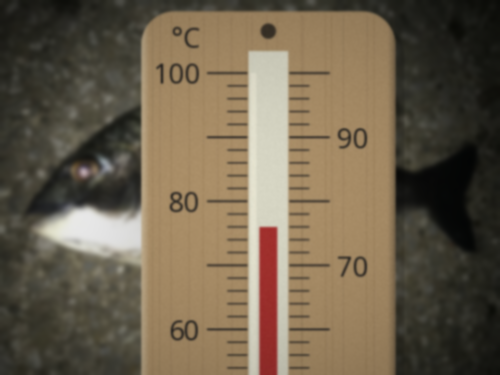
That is 76 °C
